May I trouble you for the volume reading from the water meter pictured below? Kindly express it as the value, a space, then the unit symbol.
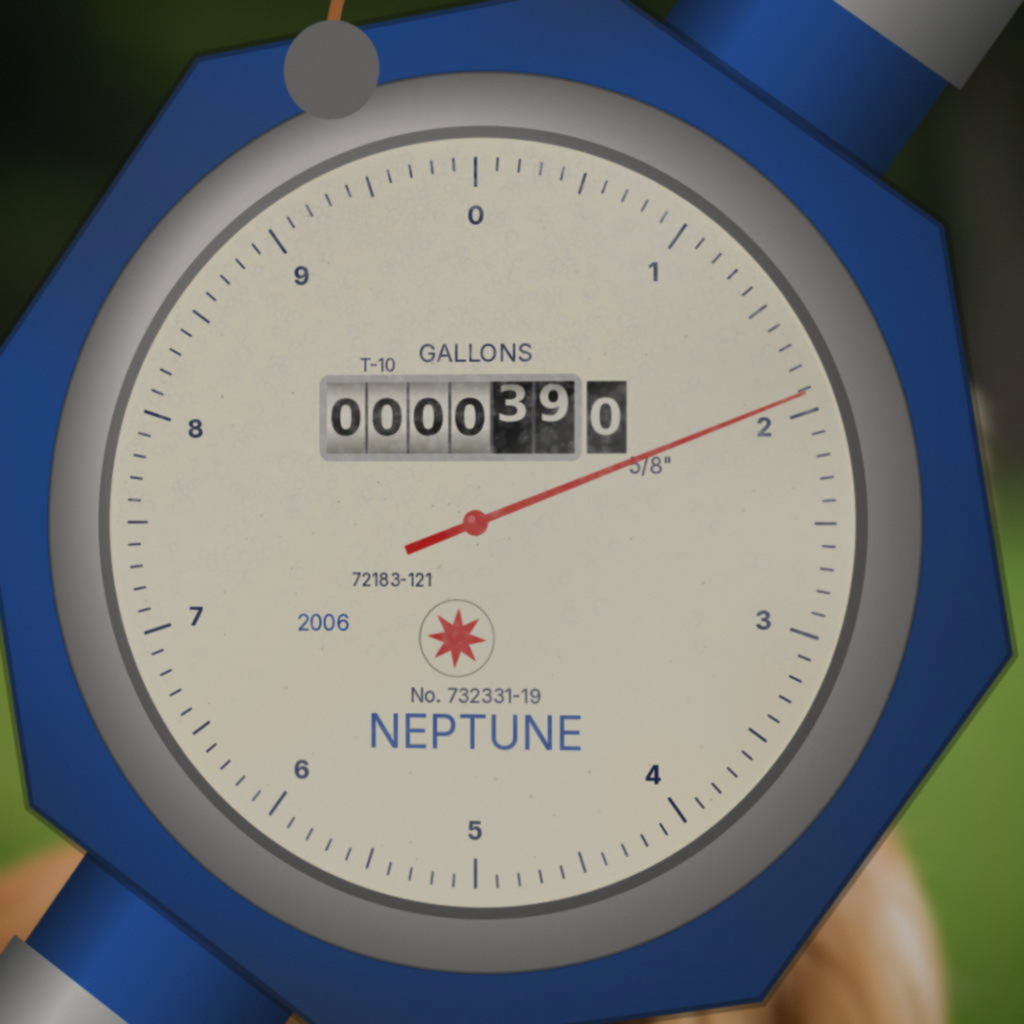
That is 391.9 gal
